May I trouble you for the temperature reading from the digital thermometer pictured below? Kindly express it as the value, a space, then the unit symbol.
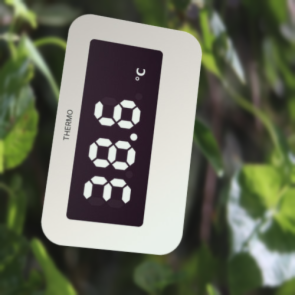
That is 38.6 °C
